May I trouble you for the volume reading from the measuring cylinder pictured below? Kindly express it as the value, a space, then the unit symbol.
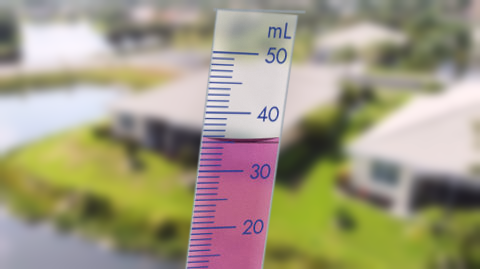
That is 35 mL
